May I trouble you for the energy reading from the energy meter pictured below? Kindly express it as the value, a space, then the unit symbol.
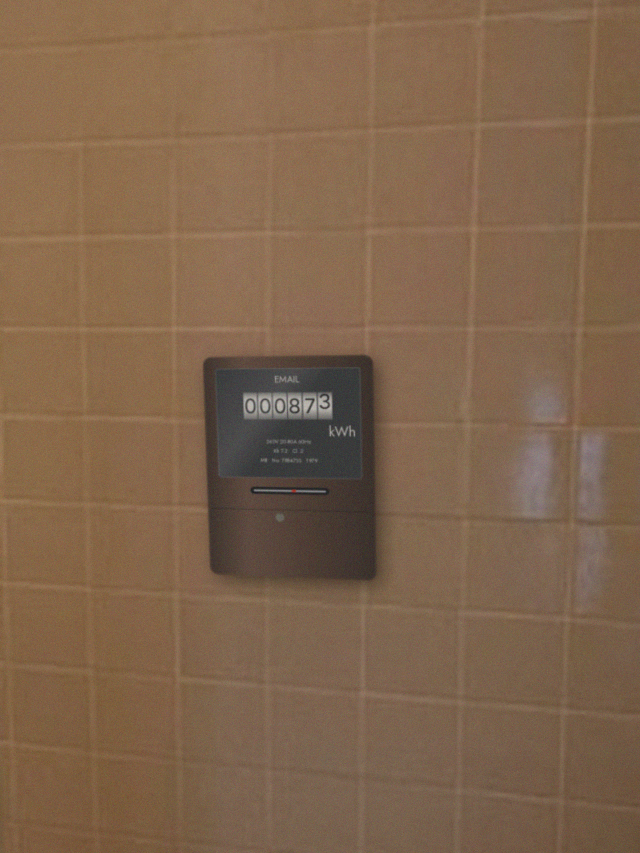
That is 873 kWh
